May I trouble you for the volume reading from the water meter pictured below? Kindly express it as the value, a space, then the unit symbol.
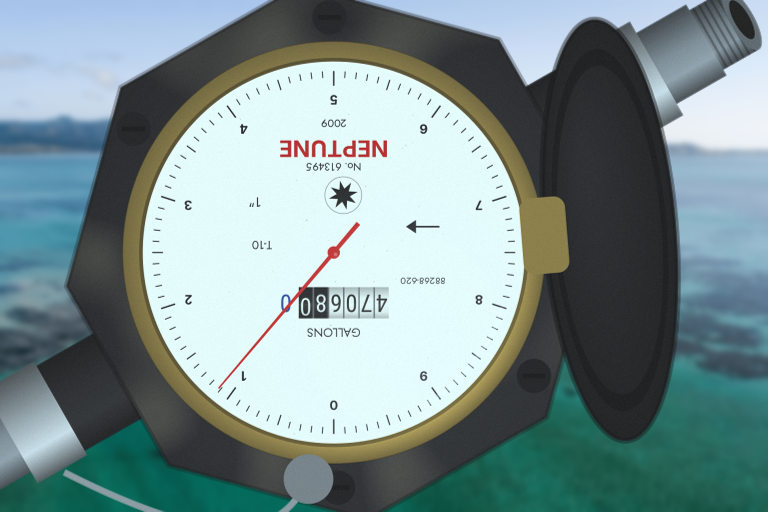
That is 4706801.1 gal
